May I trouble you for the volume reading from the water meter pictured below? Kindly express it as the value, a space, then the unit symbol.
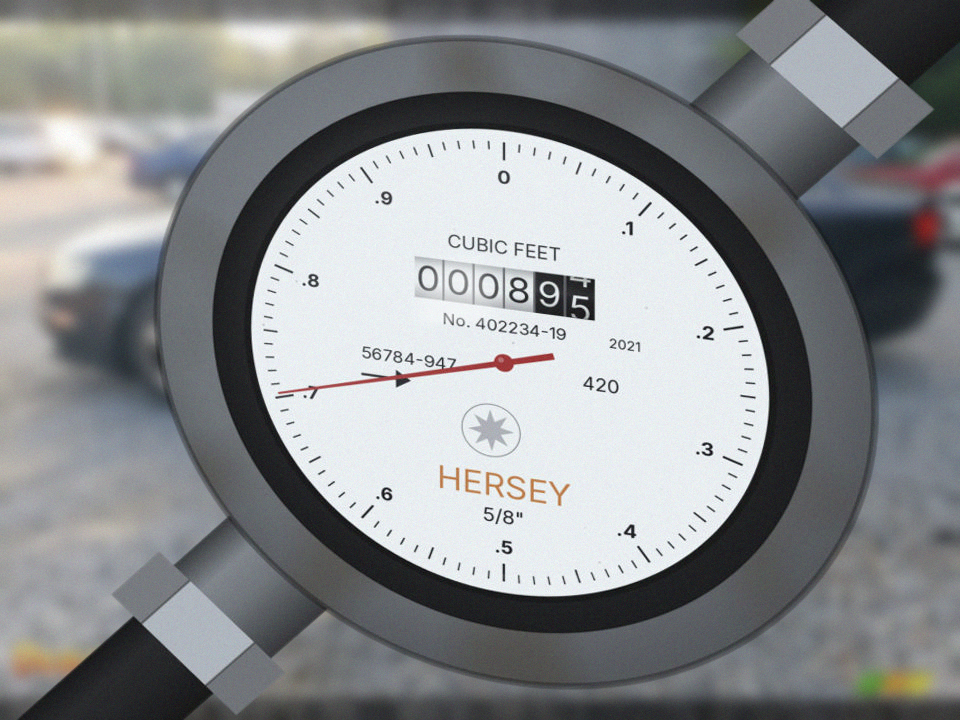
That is 894.70 ft³
